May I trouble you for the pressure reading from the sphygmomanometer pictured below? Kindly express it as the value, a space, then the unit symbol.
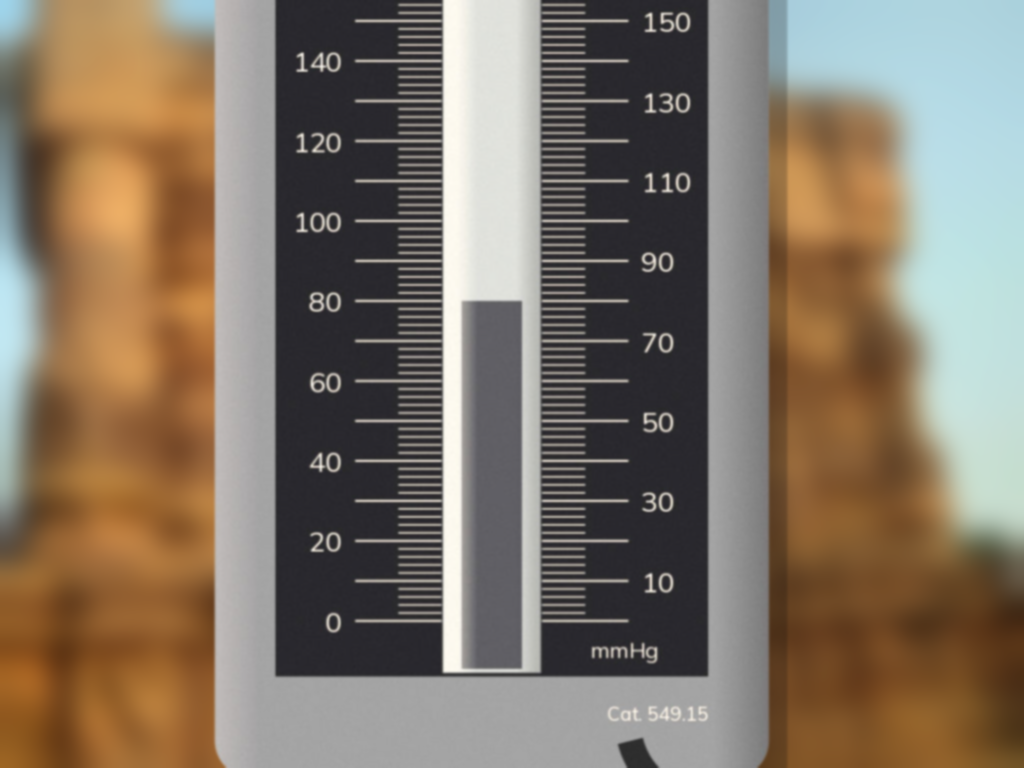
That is 80 mmHg
